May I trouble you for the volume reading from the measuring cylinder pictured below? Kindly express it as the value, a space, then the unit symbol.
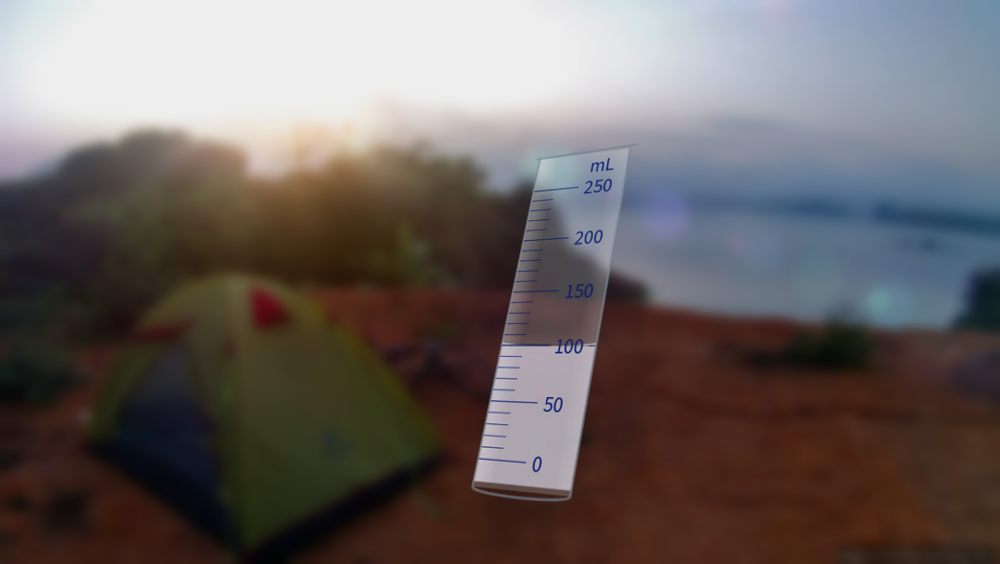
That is 100 mL
